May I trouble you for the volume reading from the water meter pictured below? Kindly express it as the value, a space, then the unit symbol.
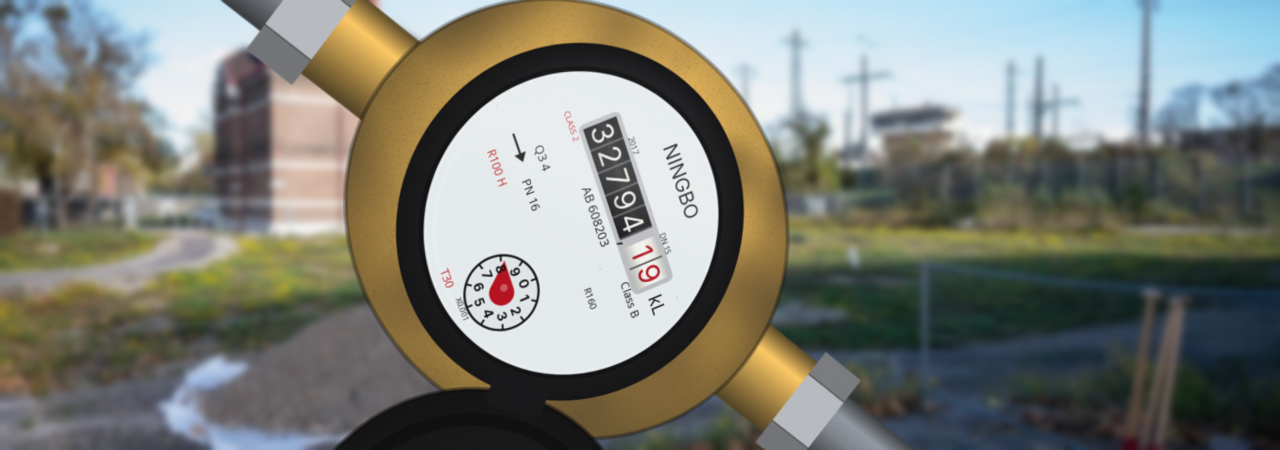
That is 32794.198 kL
